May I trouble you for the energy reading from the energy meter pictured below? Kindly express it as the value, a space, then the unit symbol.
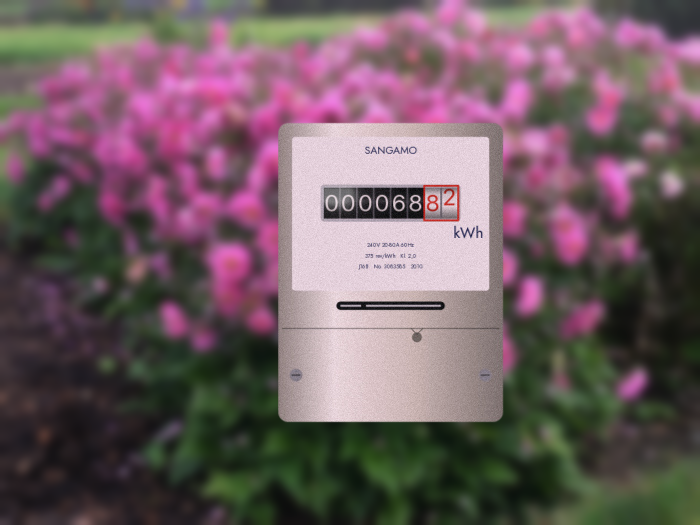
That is 68.82 kWh
